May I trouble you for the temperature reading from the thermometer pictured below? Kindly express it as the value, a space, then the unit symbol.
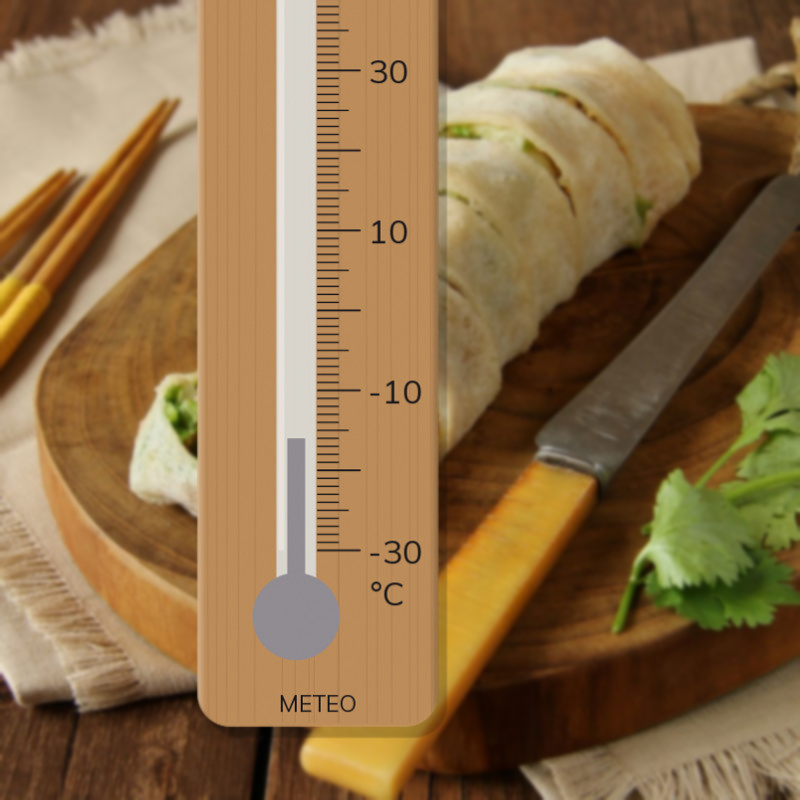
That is -16 °C
